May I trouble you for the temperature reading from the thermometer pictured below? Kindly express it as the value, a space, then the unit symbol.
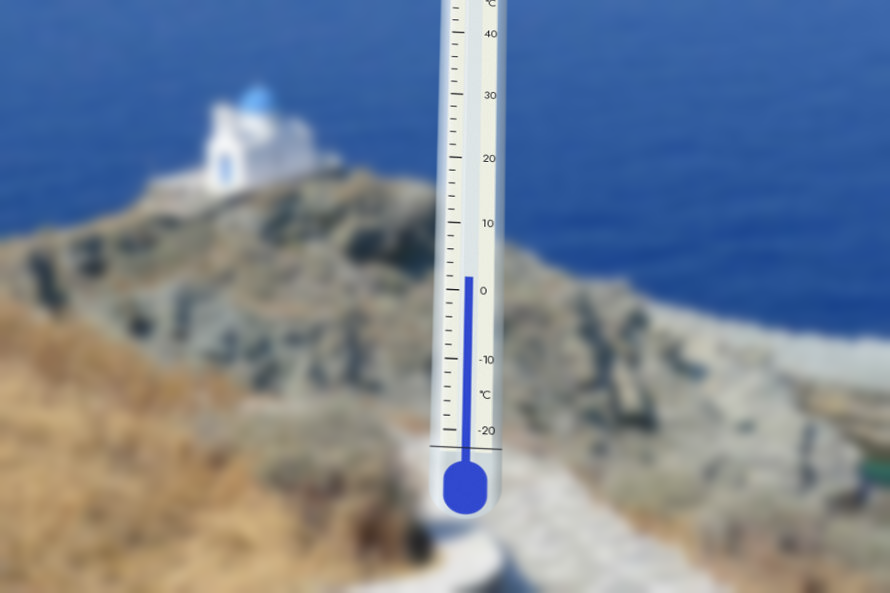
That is 2 °C
